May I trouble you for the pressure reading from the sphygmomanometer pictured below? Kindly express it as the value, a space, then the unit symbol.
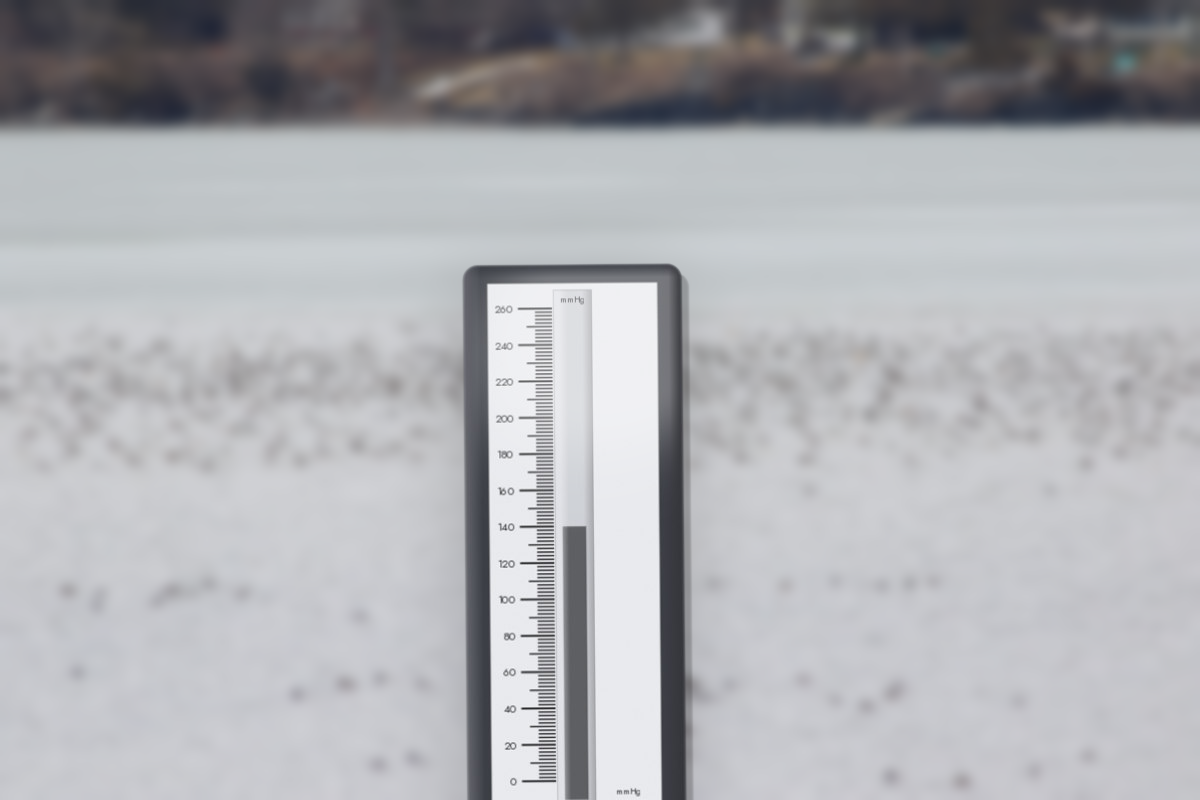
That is 140 mmHg
